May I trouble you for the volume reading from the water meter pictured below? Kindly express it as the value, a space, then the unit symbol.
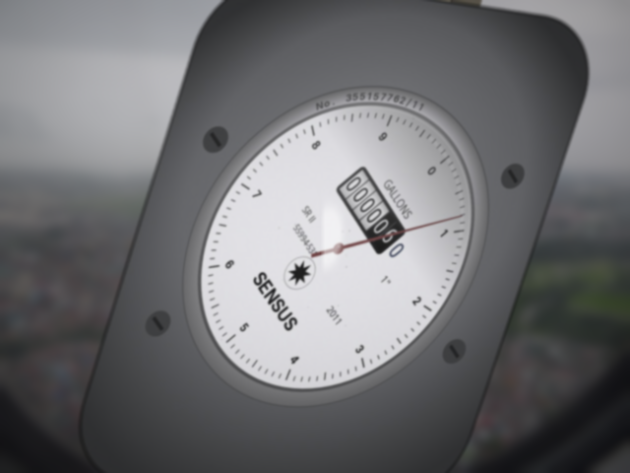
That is 60.8 gal
